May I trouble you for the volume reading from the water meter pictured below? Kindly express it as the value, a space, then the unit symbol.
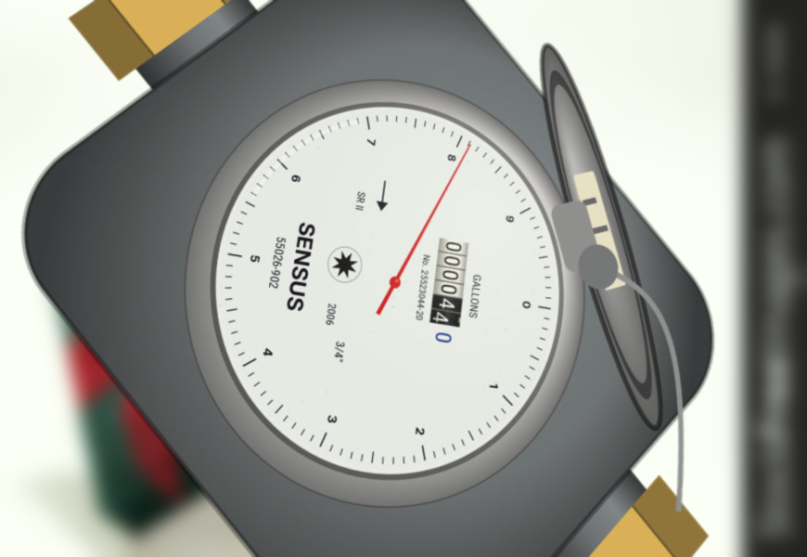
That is 438.1 gal
